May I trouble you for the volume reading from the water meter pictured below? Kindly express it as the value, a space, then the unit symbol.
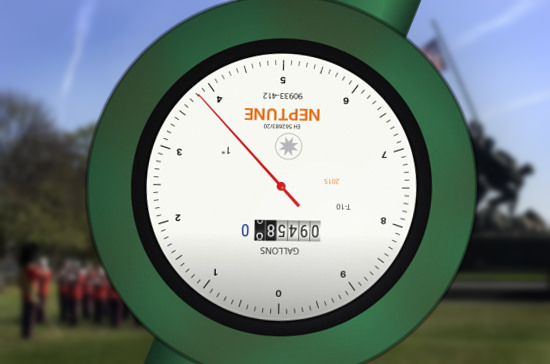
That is 945883.8 gal
